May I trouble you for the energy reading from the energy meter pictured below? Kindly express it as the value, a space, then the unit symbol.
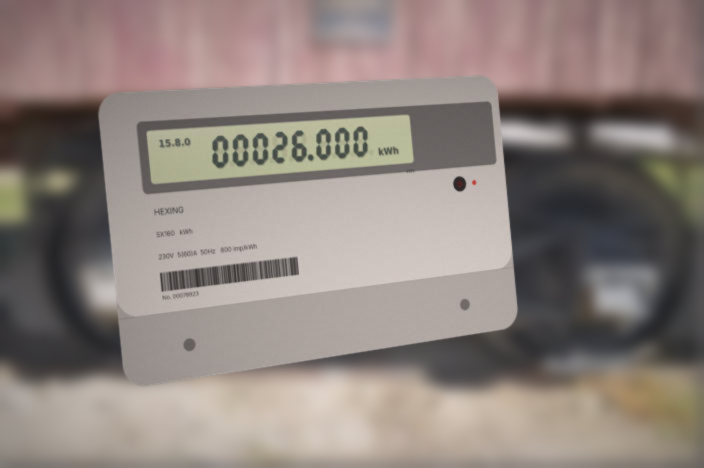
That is 26.000 kWh
